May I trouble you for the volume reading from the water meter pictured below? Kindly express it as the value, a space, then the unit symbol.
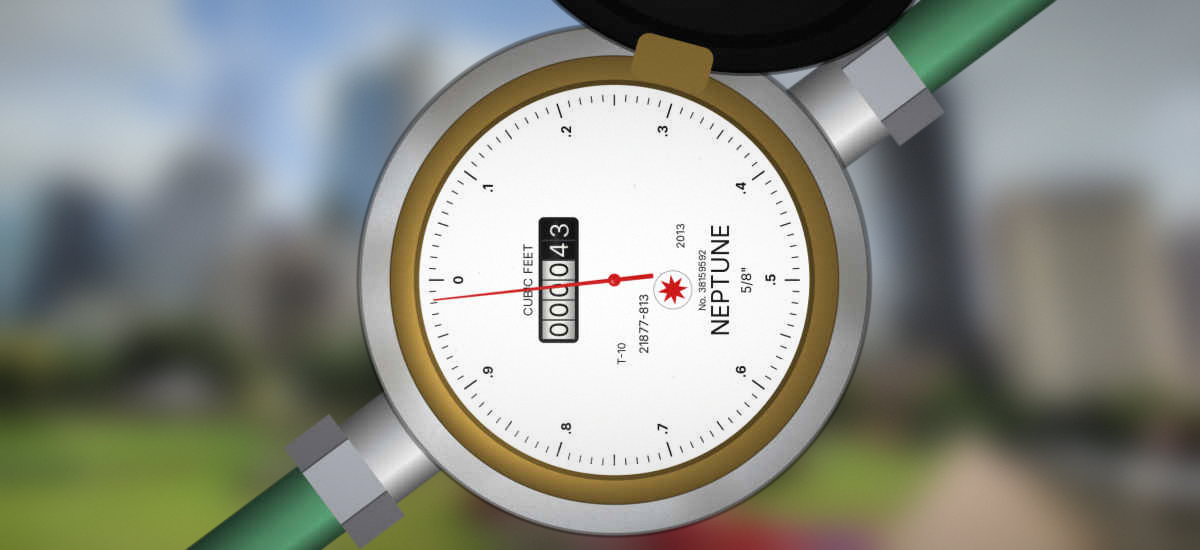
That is 42.98 ft³
